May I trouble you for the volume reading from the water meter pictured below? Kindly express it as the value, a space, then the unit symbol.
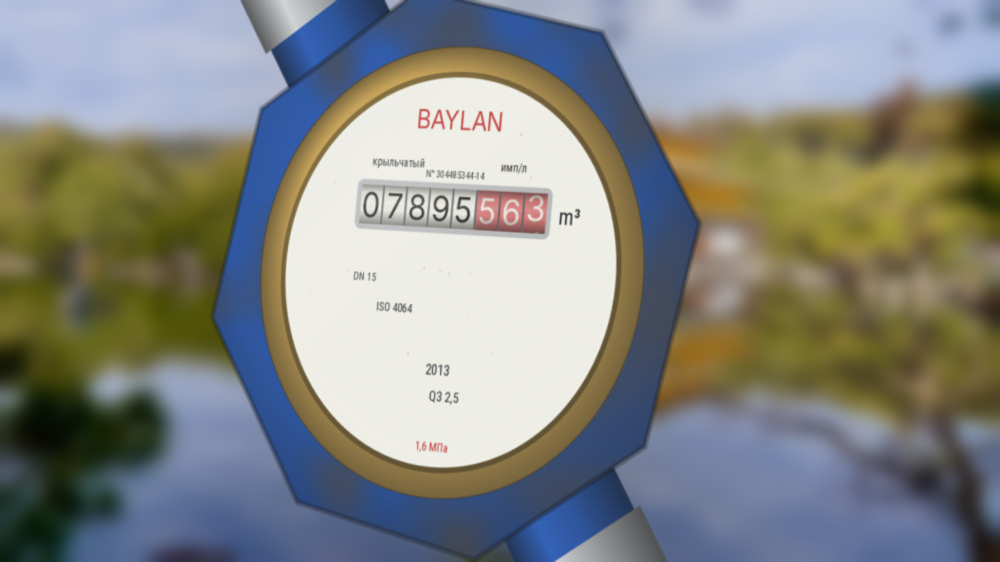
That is 7895.563 m³
